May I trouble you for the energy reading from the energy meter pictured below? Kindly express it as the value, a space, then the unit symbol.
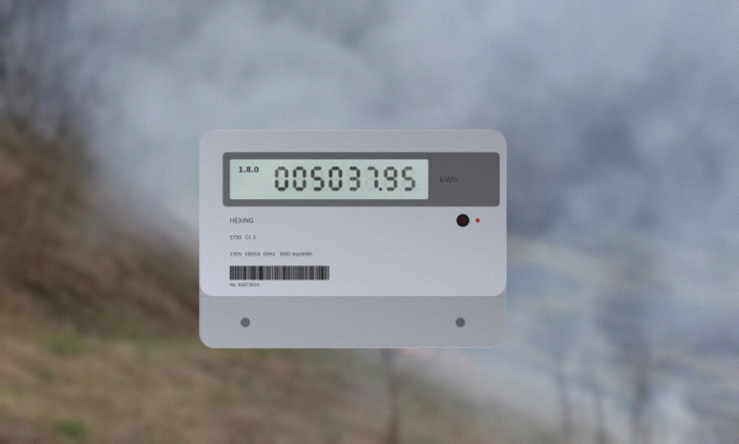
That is 5037.95 kWh
